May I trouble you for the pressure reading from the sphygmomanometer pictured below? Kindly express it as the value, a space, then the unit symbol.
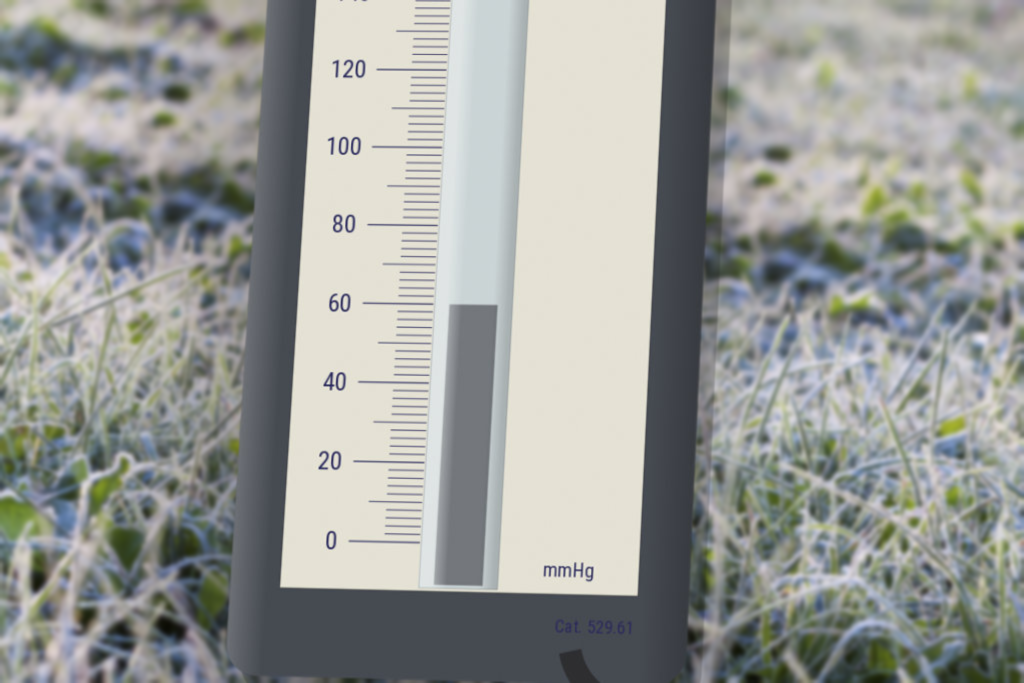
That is 60 mmHg
